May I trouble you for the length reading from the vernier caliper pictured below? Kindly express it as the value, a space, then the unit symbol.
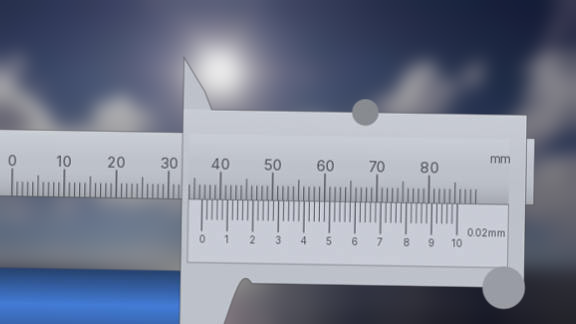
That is 36.5 mm
